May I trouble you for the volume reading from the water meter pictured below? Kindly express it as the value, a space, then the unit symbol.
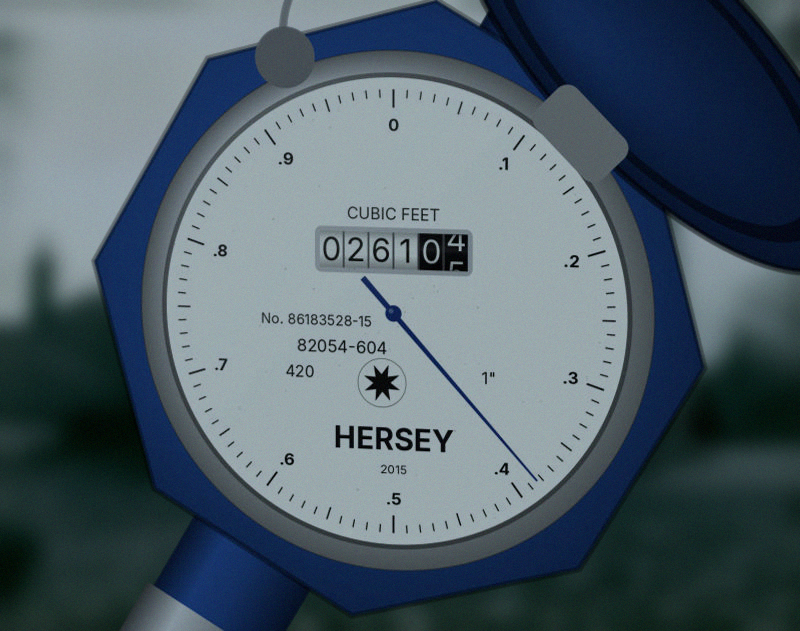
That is 26104.38 ft³
